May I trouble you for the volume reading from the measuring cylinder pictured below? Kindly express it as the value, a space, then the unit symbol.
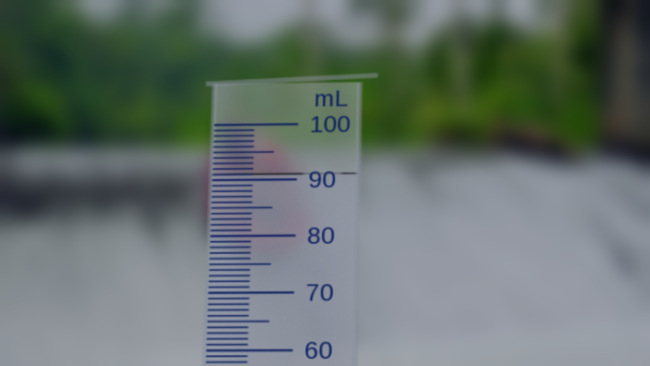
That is 91 mL
